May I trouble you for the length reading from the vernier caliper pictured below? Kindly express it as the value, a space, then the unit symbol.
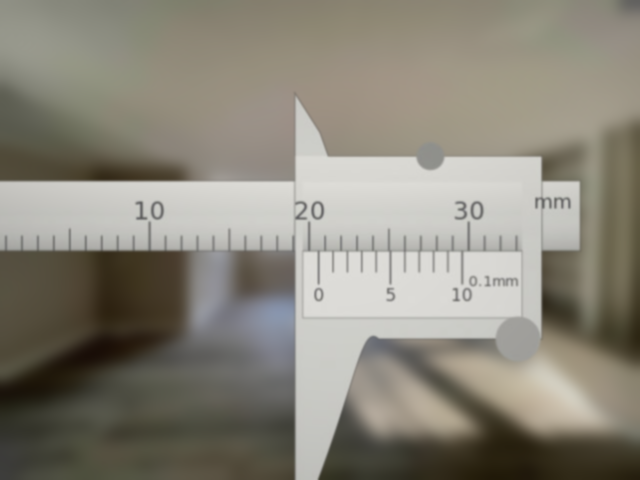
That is 20.6 mm
